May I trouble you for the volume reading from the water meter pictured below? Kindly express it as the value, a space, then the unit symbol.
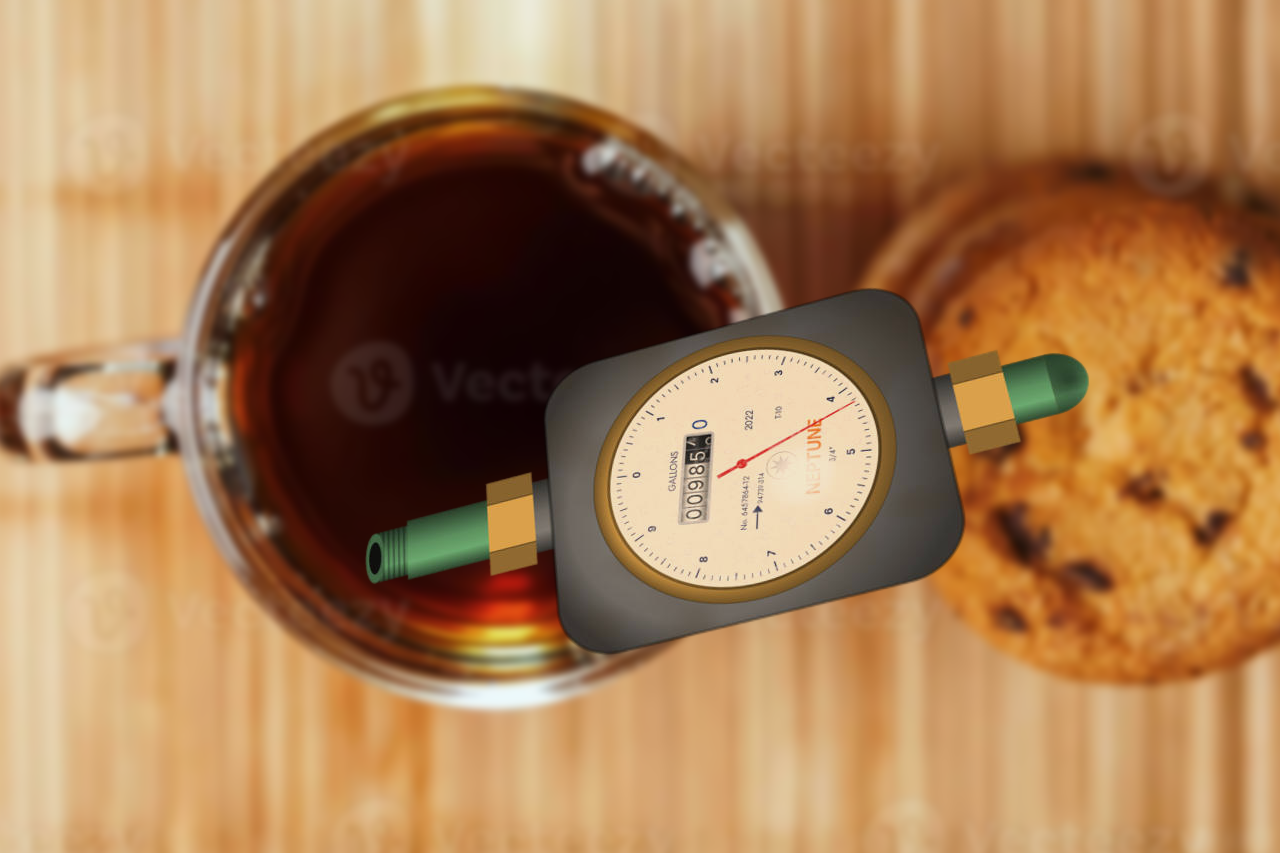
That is 98574.2 gal
